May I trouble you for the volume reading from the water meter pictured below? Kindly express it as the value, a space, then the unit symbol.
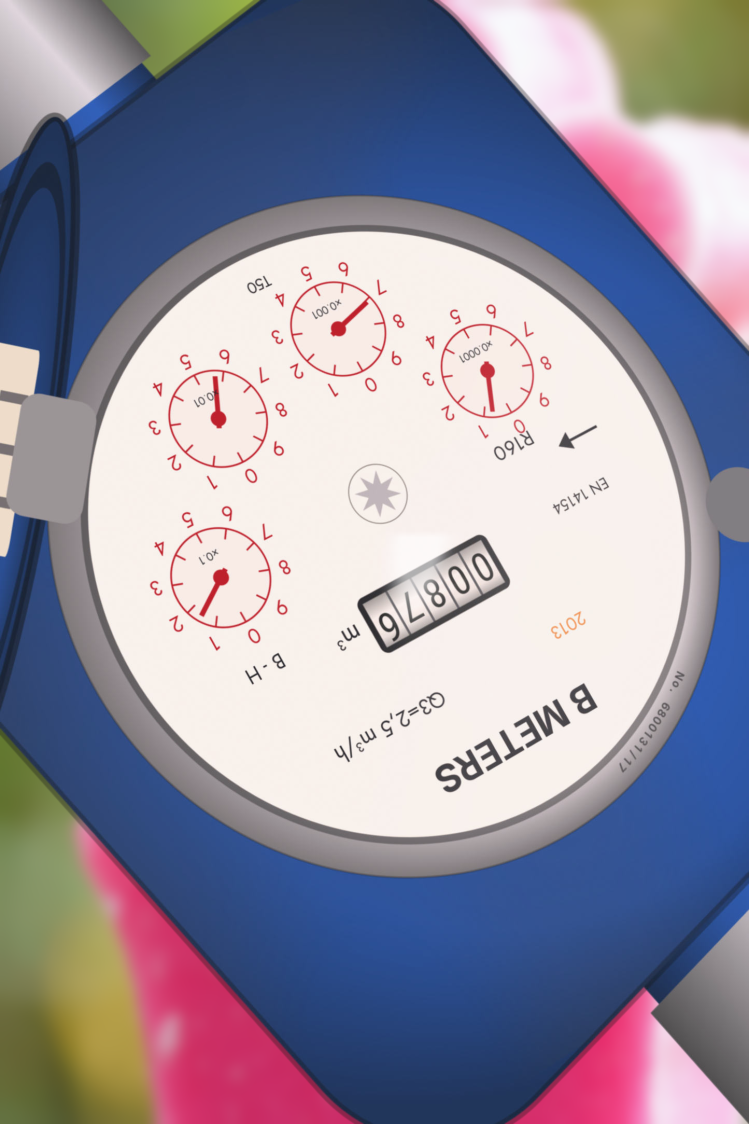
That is 876.1570 m³
